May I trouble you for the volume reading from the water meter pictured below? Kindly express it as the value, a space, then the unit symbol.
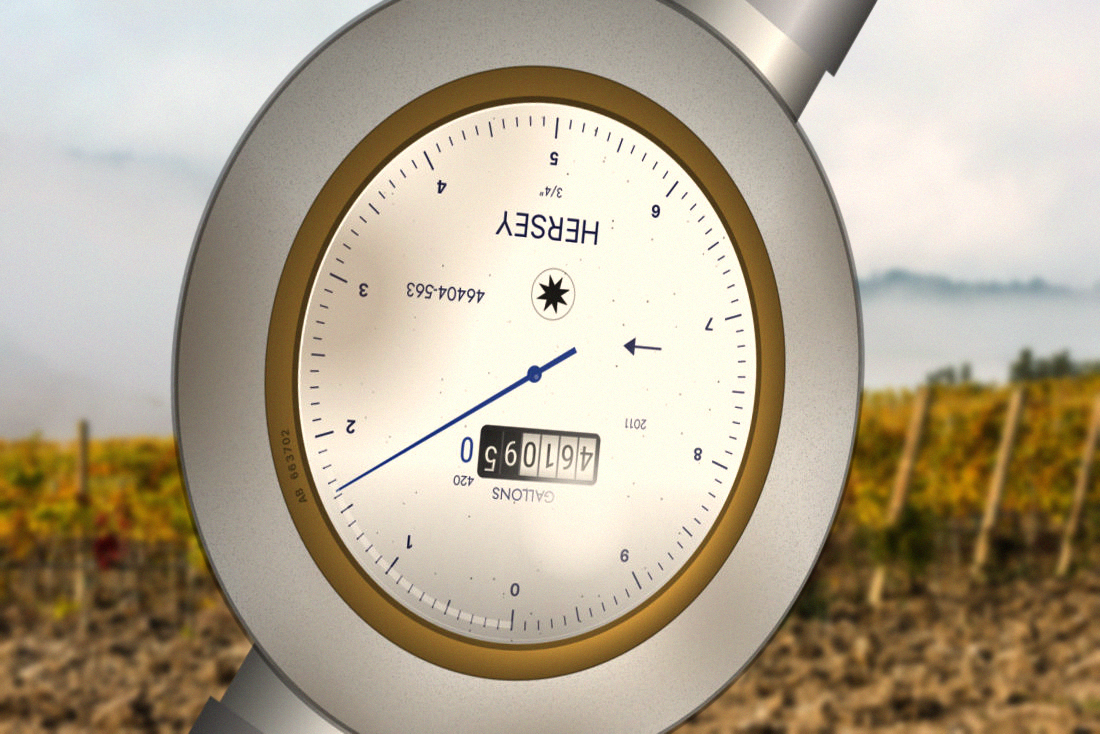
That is 4610951.6 gal
